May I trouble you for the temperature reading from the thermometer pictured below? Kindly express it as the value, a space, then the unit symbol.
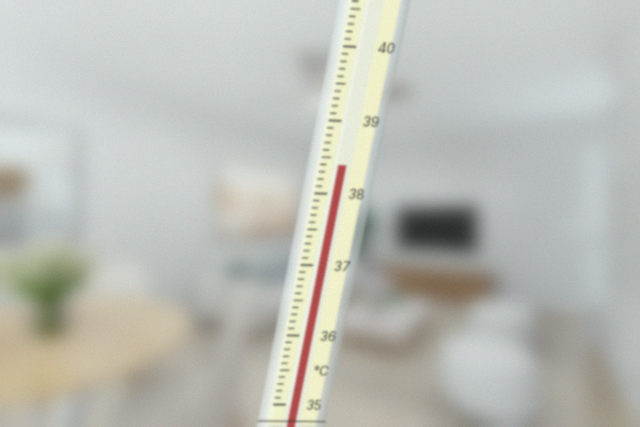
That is 38.4 °C
